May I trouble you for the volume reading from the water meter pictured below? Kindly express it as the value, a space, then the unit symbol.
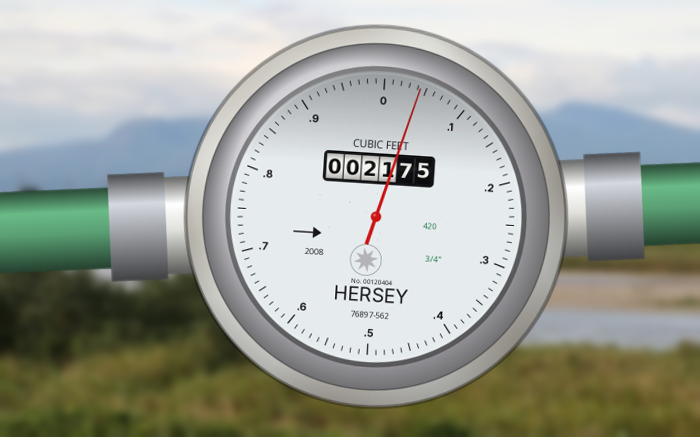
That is 2175.04 ft³
